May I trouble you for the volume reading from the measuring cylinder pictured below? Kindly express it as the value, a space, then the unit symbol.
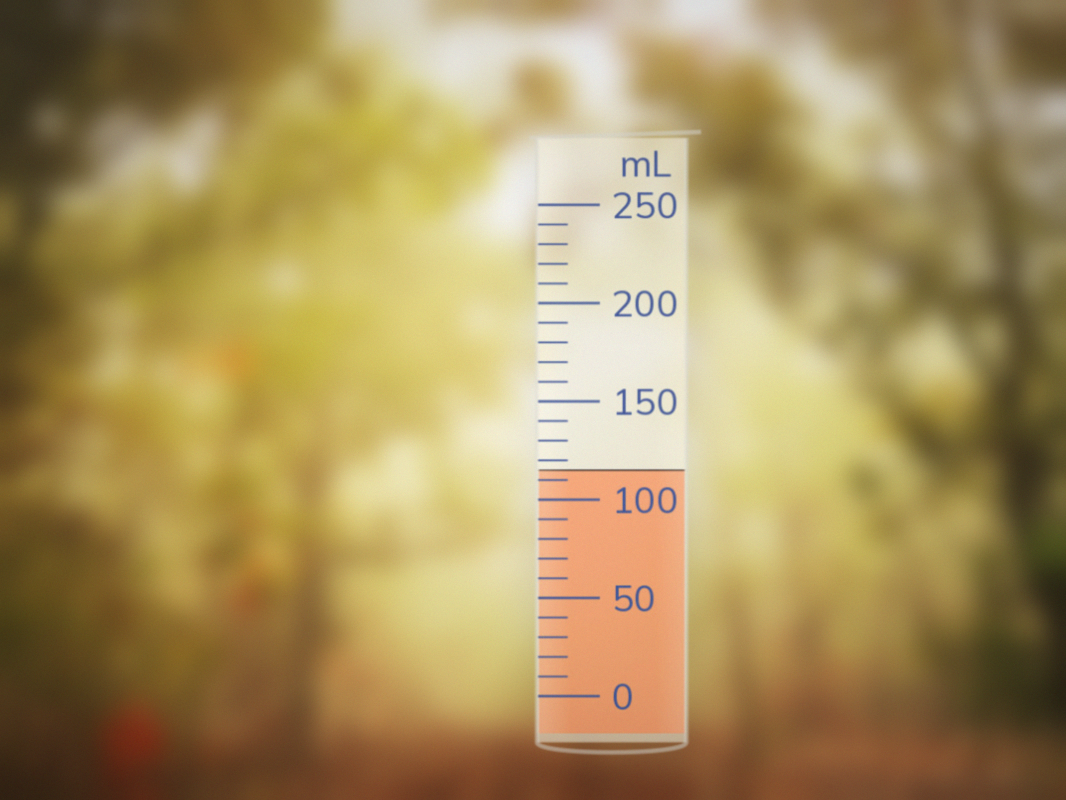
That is 115 mL
